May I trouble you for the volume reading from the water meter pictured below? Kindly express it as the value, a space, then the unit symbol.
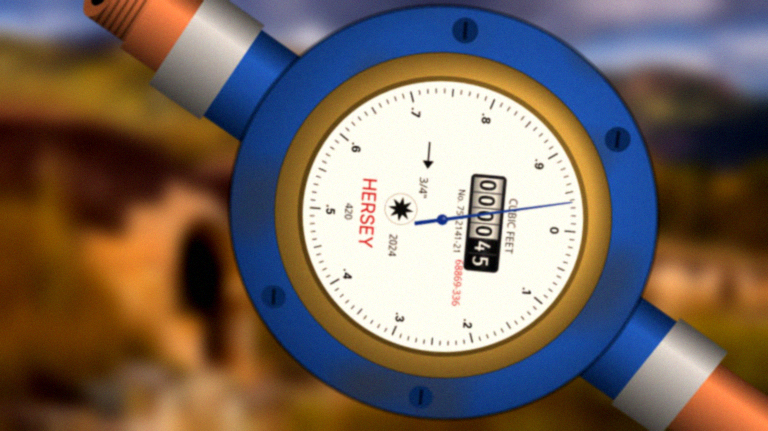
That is 44.96 ft³
